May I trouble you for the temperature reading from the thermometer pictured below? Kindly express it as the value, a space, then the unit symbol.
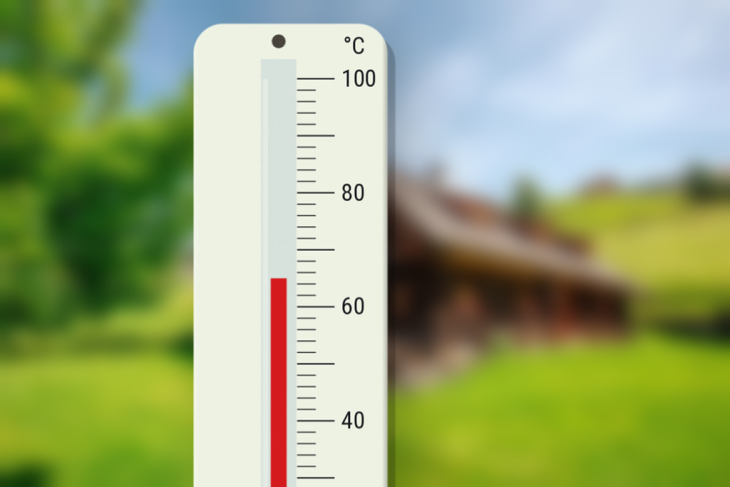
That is 65 °C
